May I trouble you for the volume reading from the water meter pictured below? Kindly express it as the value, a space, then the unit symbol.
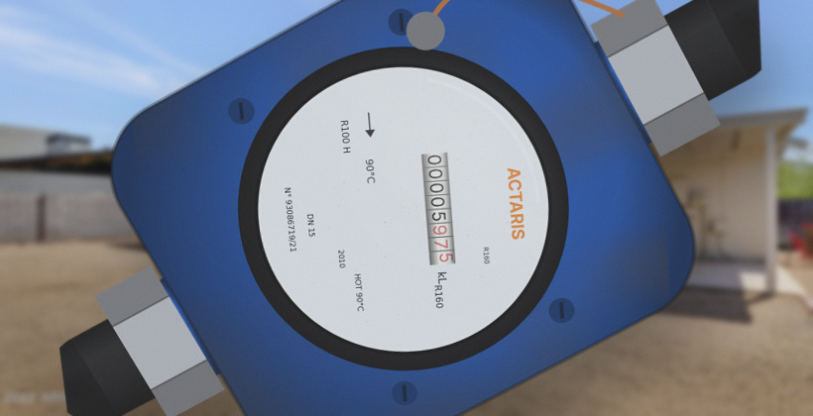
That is 5.975 kL
